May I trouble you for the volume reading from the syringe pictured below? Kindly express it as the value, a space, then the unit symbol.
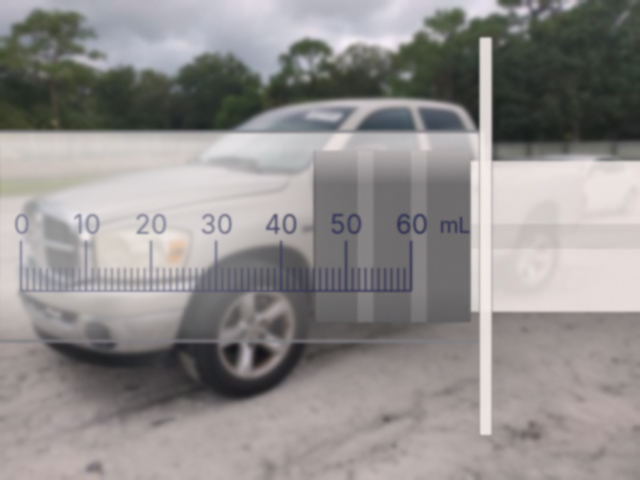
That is 45 mL
